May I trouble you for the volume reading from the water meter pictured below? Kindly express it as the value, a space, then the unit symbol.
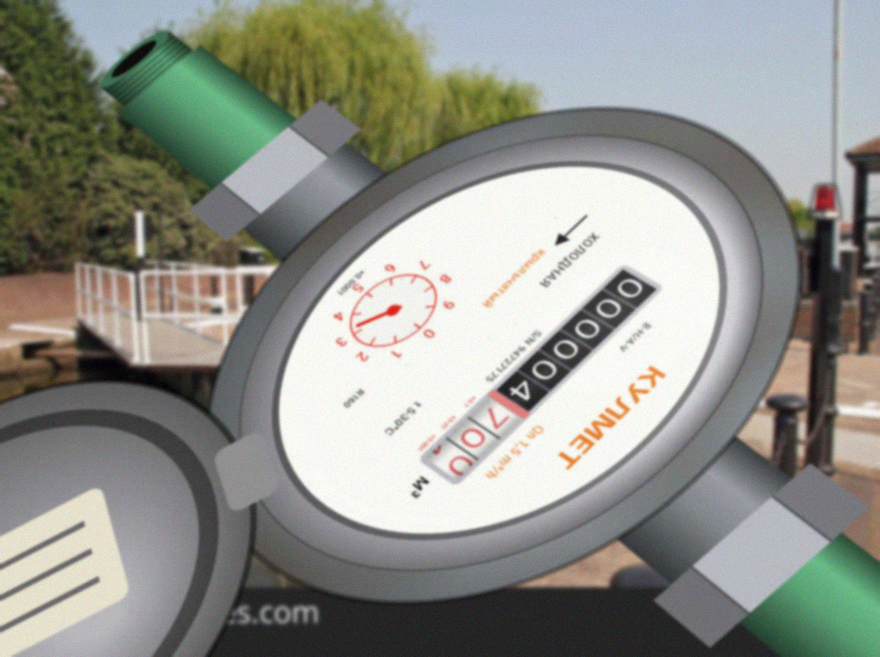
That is 4.7003 m³
